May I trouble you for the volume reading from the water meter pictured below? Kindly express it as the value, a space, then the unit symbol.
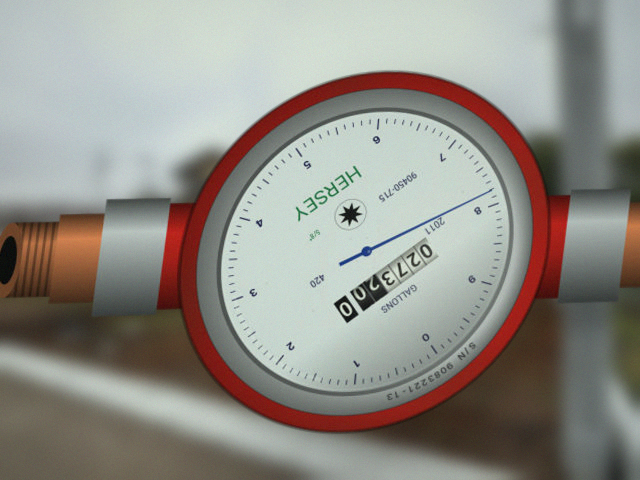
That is 273197.8 gal
